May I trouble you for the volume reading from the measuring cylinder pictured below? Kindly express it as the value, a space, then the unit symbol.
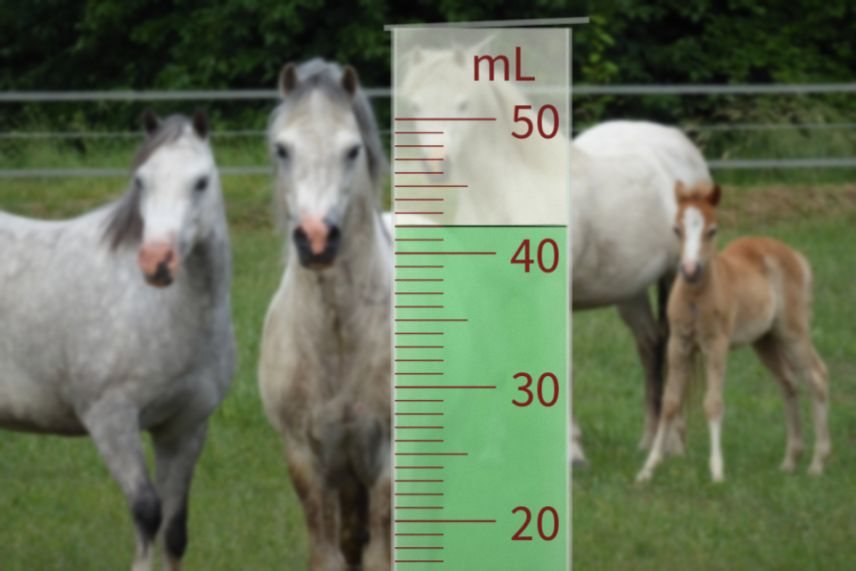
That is 42 mL
